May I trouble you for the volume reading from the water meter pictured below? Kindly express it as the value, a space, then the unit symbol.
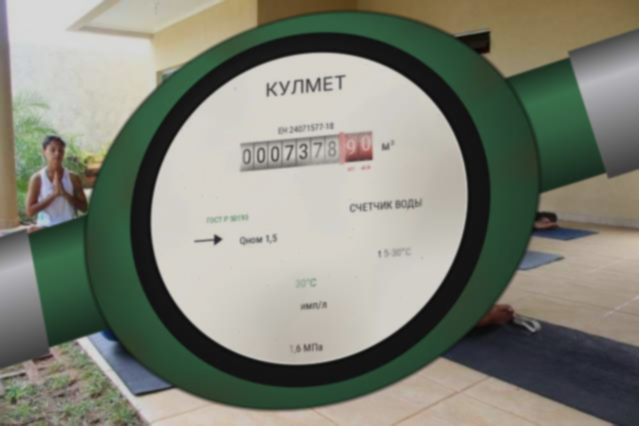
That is 7378.90 m³
